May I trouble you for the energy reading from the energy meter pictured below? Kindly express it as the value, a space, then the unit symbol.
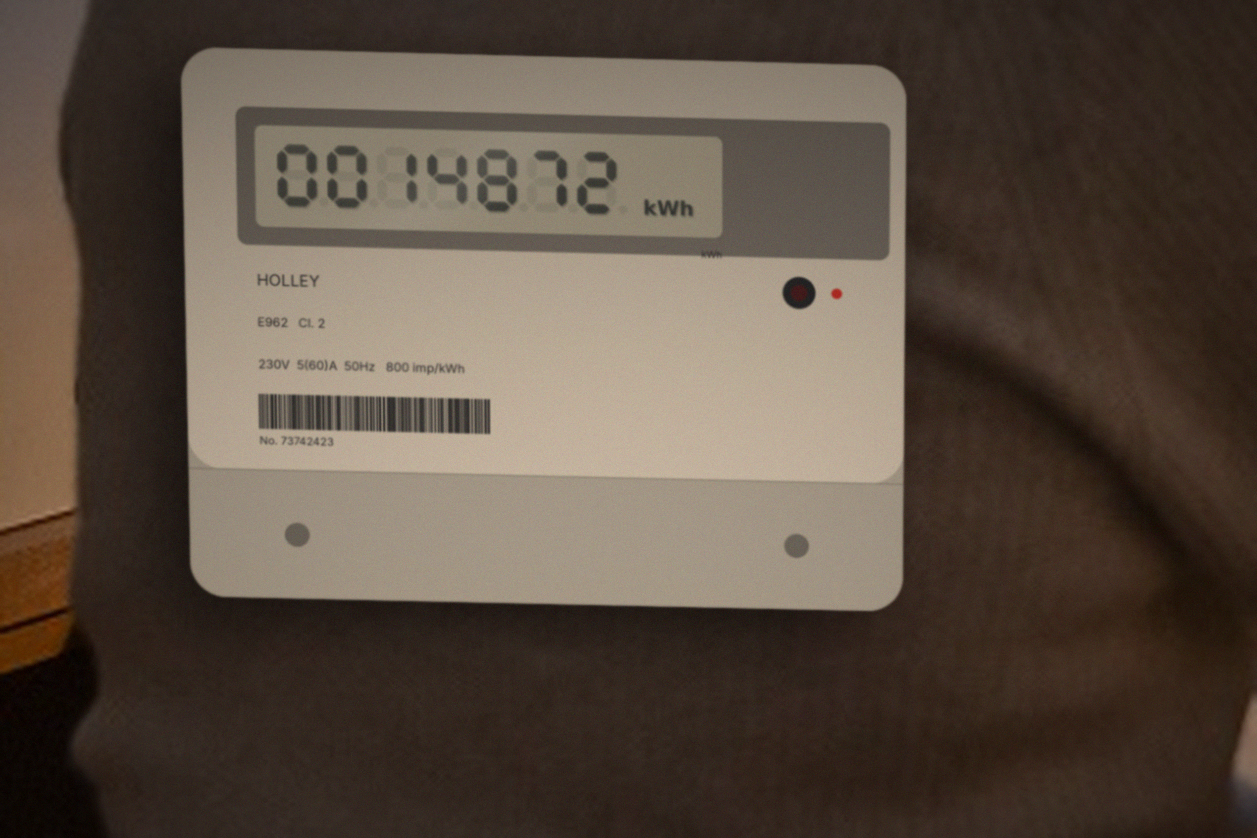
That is 14872 kWh
